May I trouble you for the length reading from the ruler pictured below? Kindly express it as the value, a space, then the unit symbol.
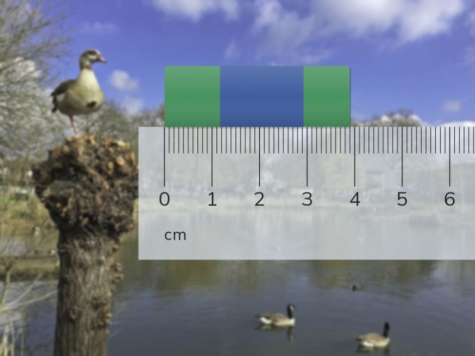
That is 3.9 cm
